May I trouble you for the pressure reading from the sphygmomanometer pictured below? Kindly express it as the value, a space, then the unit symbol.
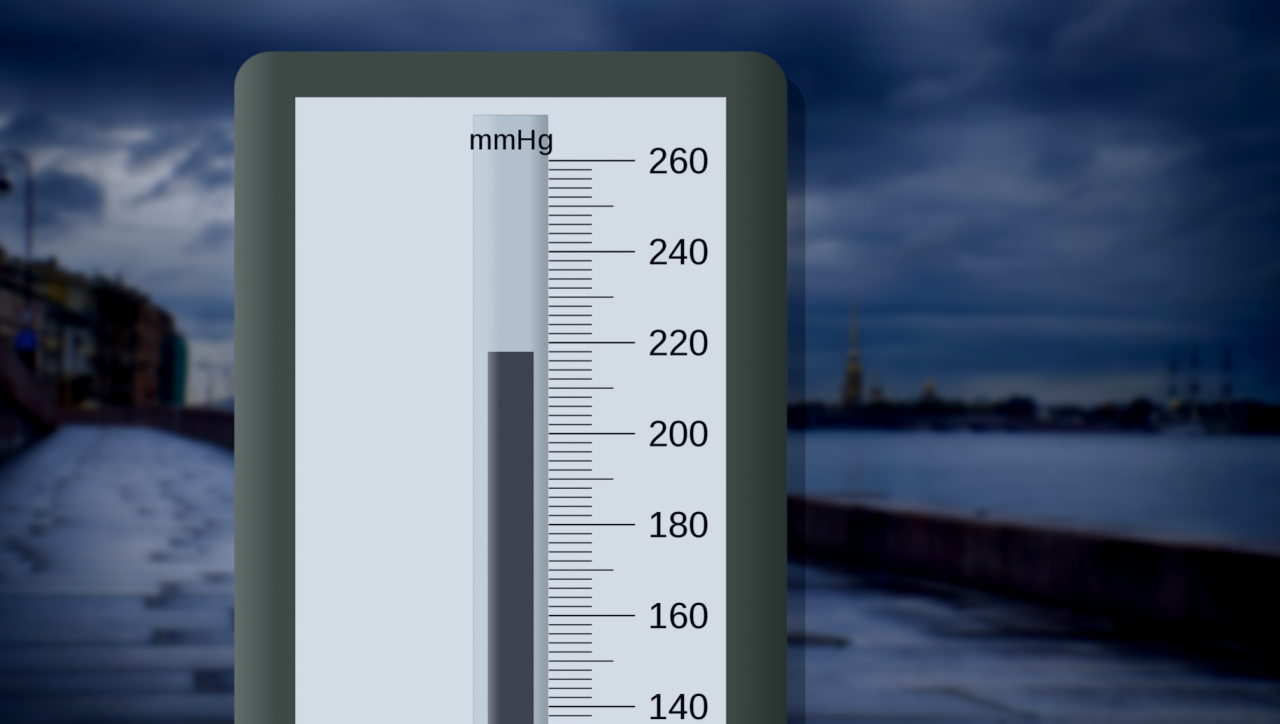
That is 218 mmHg
